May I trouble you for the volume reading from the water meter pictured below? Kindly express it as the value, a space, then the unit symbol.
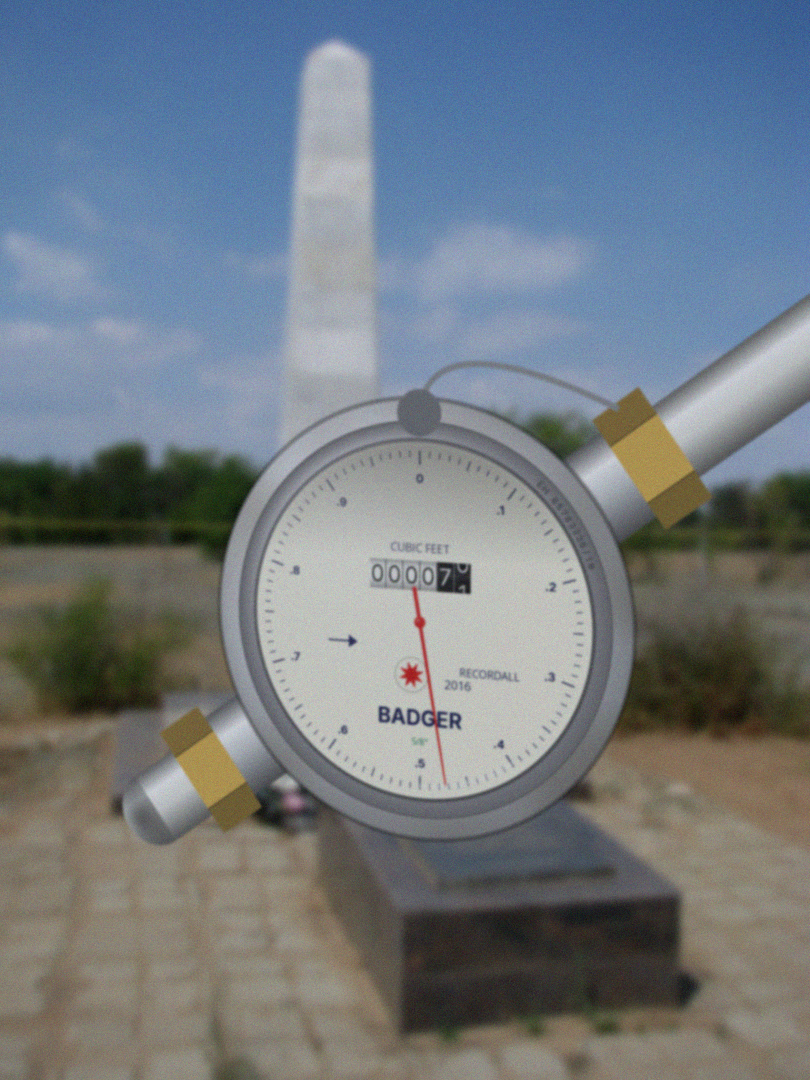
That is 70.47 ft³
